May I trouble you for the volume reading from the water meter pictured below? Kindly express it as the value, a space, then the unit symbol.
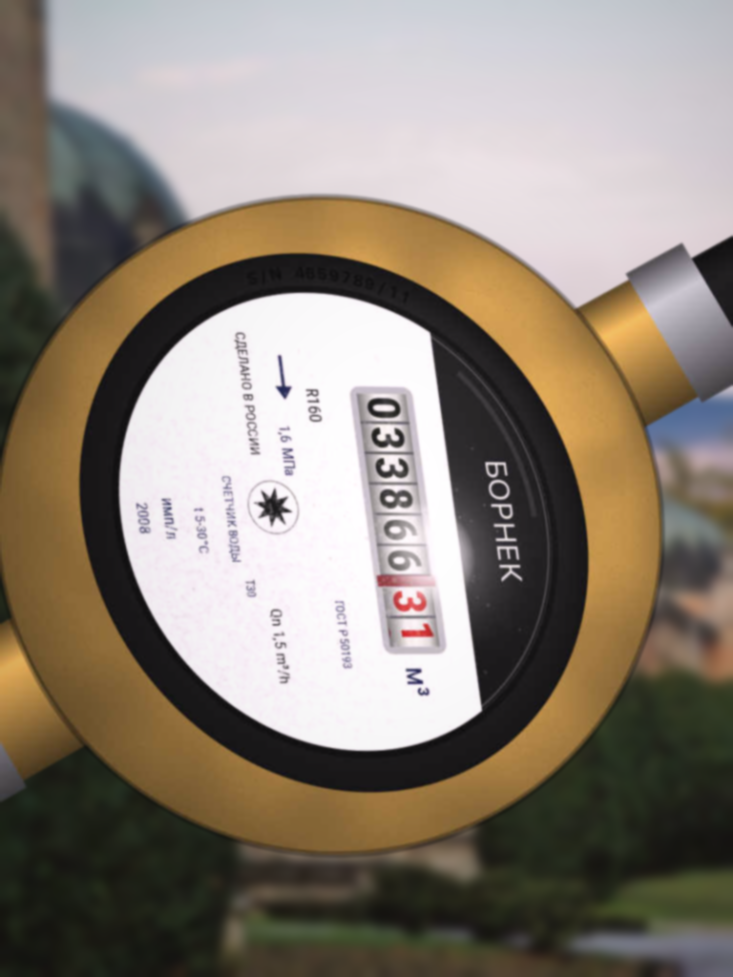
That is 33866.31 m³
